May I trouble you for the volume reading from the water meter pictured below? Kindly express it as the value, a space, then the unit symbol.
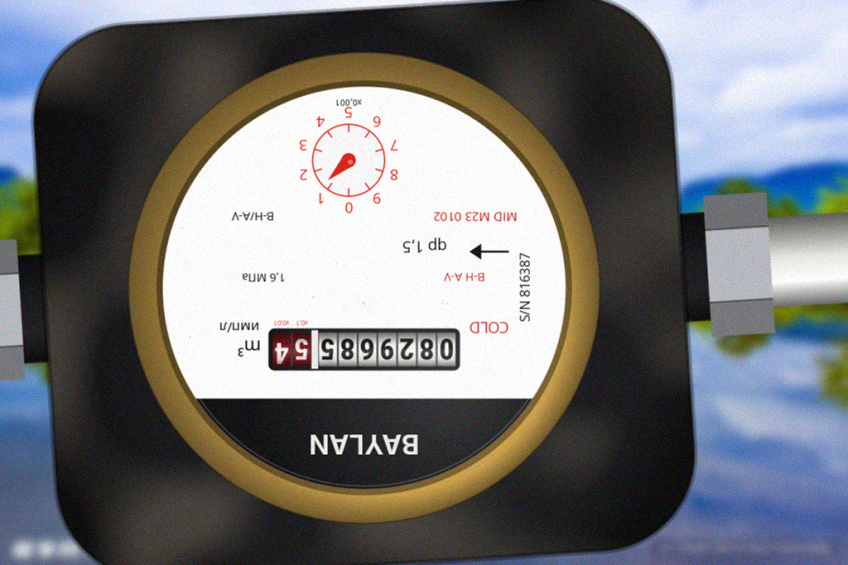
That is 829685.541 m³
